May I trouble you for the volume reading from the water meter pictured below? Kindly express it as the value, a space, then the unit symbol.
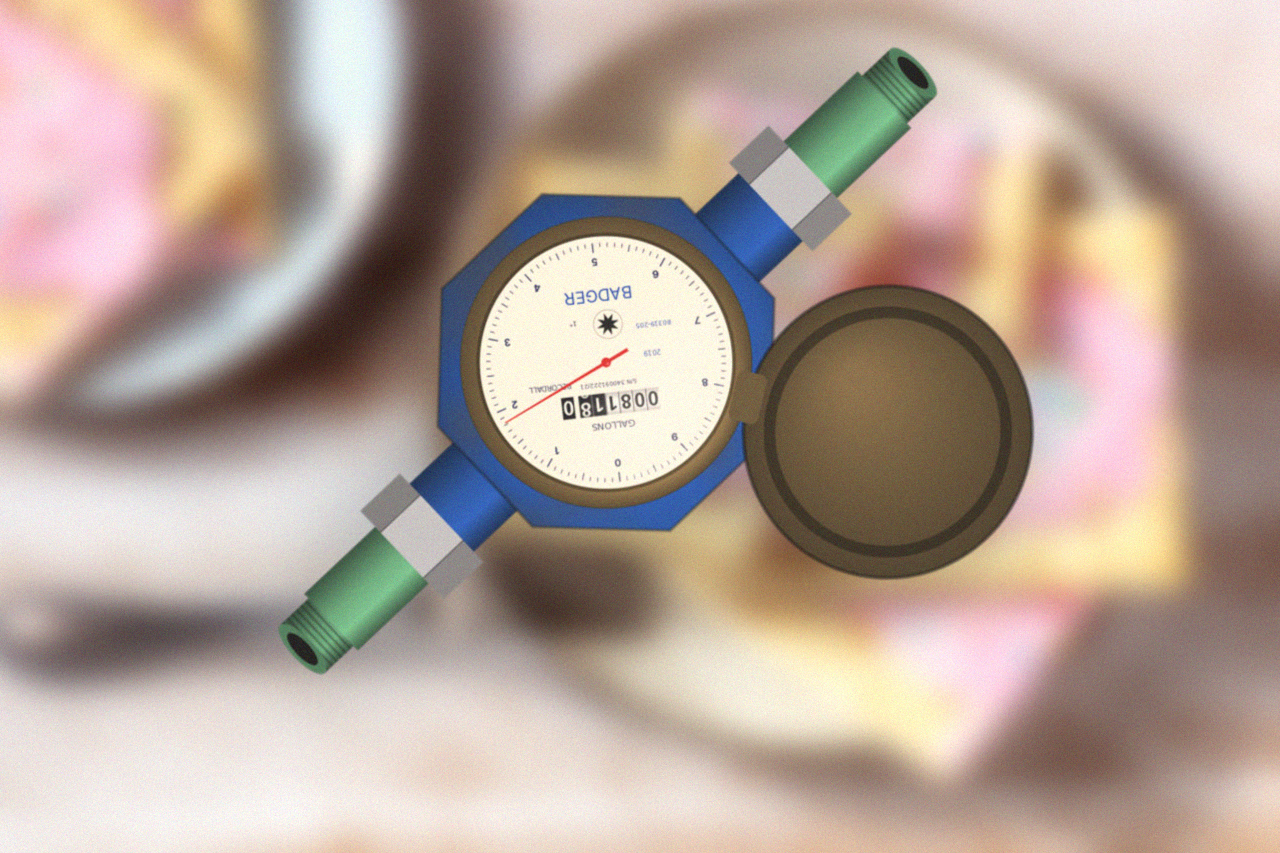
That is 81181.8 gal
